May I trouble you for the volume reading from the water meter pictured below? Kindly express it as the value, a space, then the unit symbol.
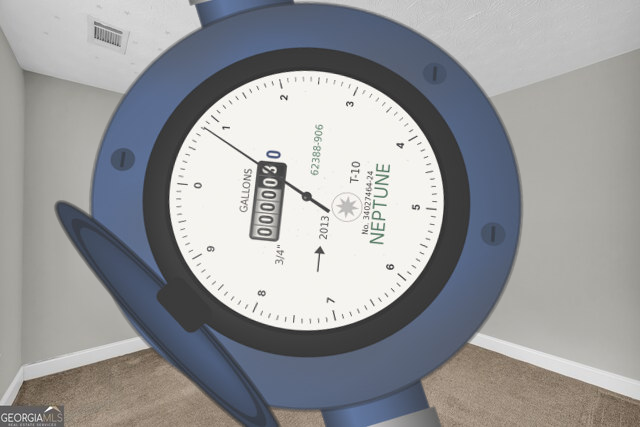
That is 80.8 gal
